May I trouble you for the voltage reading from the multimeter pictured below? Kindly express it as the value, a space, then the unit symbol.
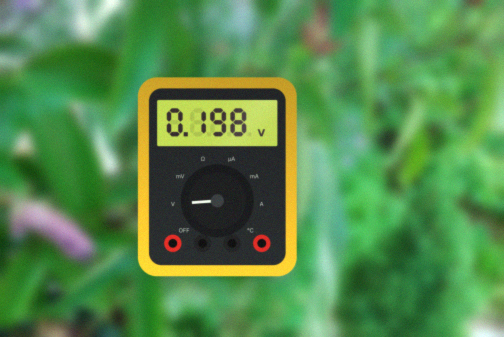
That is 0.198 V
